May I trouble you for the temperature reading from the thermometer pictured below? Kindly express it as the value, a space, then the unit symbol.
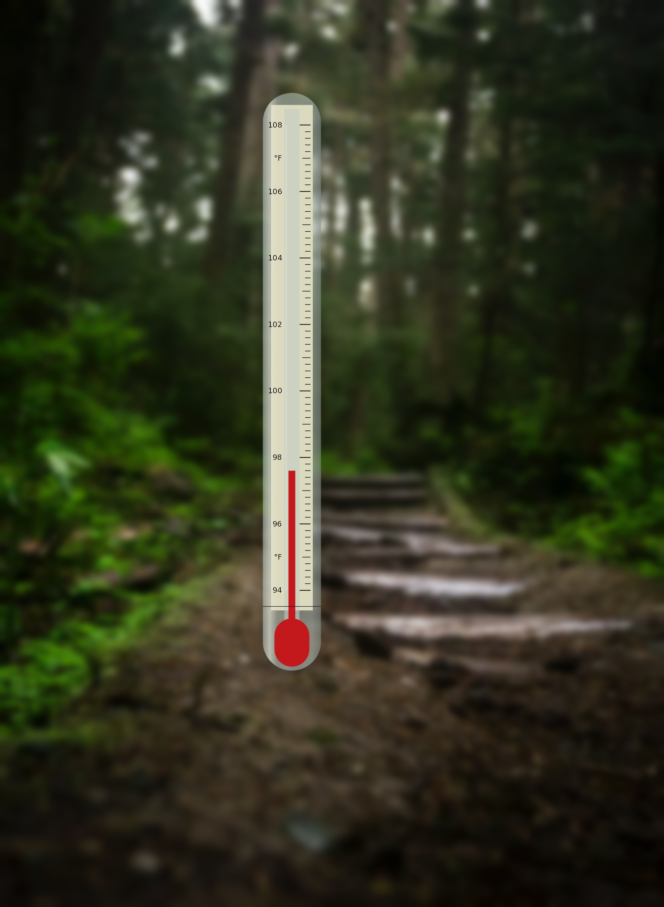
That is 97.6 °F
